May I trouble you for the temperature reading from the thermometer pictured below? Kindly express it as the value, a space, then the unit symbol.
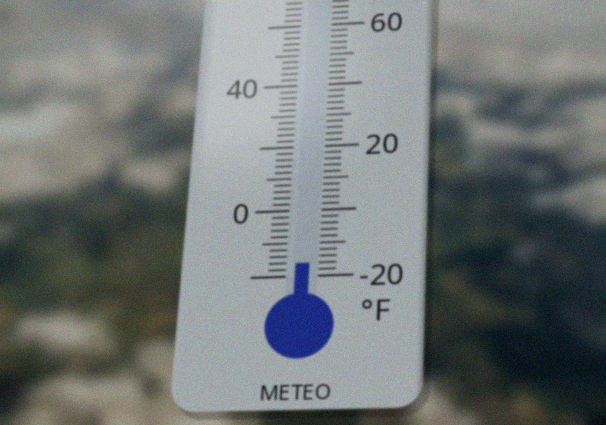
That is -16 °F
